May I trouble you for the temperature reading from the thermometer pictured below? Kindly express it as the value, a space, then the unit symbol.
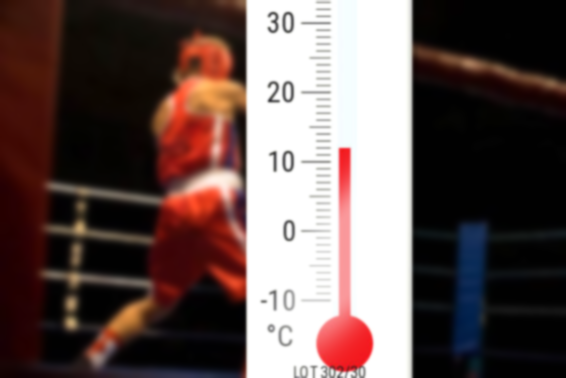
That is 12 °C
